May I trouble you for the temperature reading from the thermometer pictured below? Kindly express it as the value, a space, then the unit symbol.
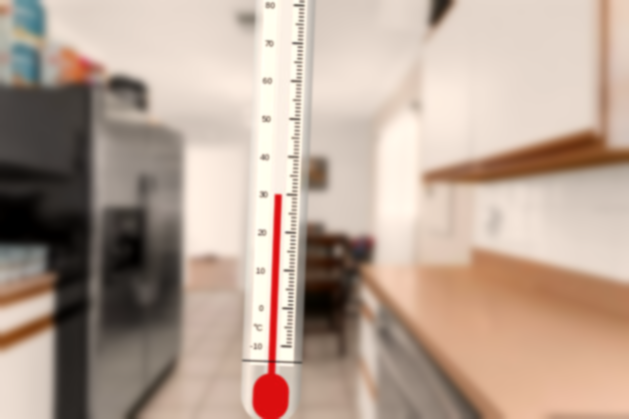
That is 30 °C
